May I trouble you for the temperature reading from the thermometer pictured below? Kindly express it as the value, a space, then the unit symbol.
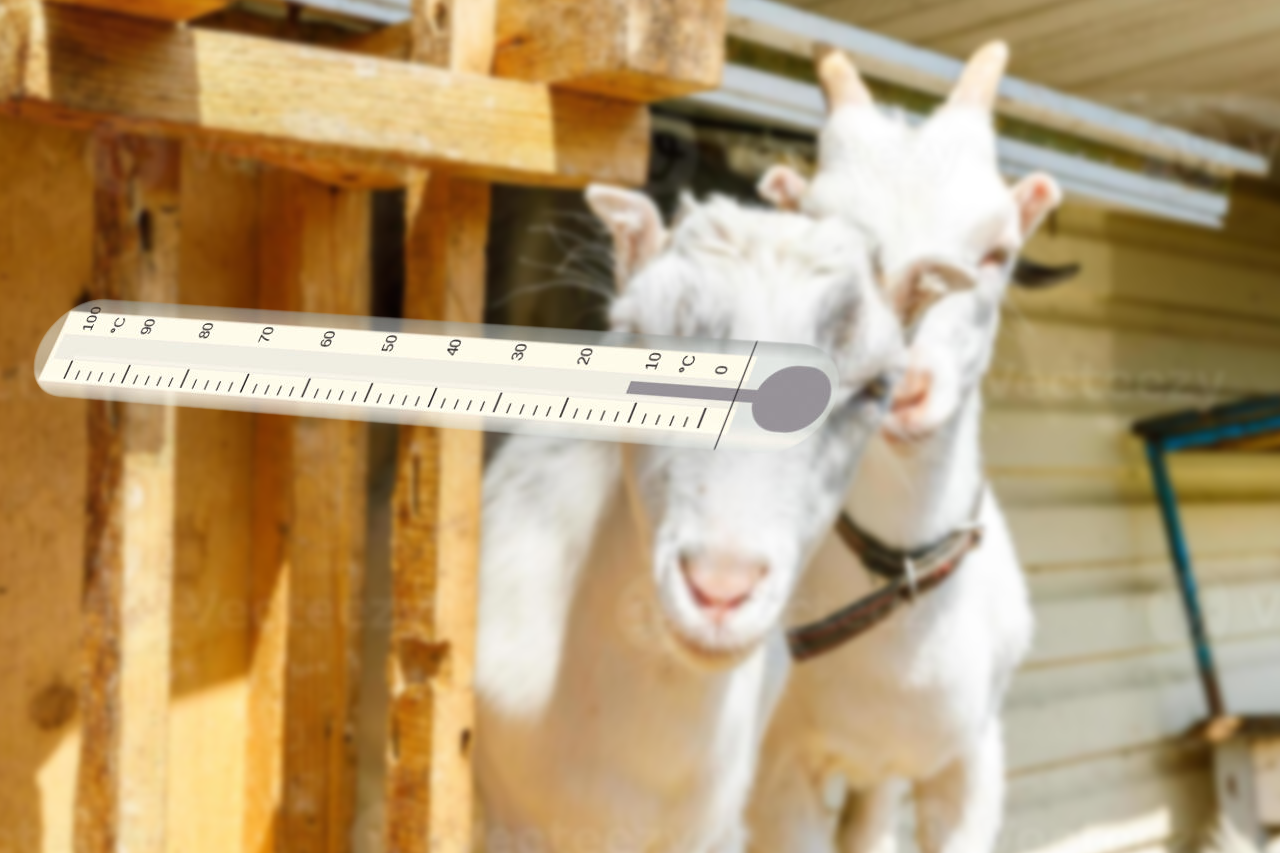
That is 12 °C
